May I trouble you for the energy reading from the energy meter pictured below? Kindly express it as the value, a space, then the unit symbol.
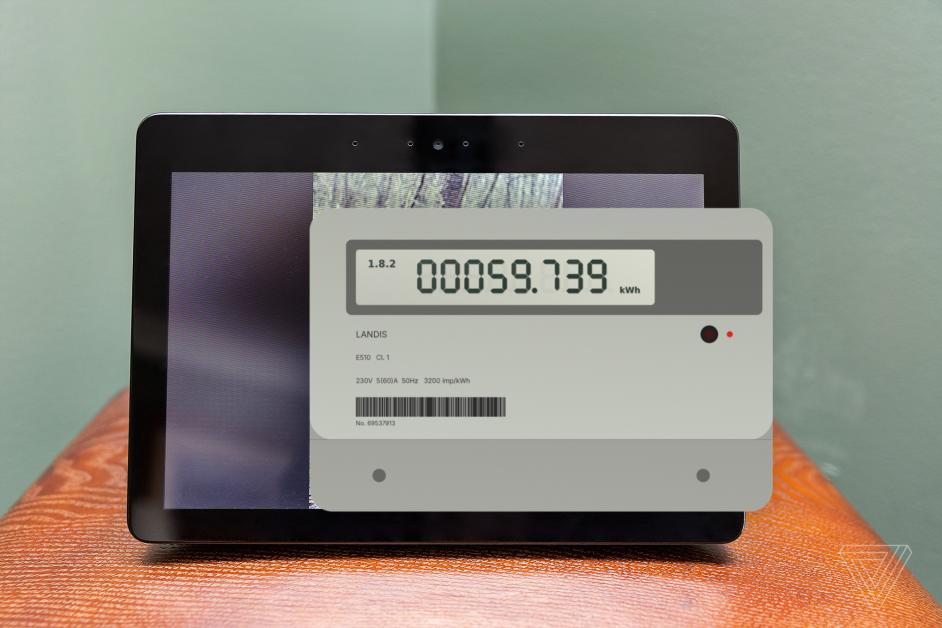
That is 59.739 kWh
